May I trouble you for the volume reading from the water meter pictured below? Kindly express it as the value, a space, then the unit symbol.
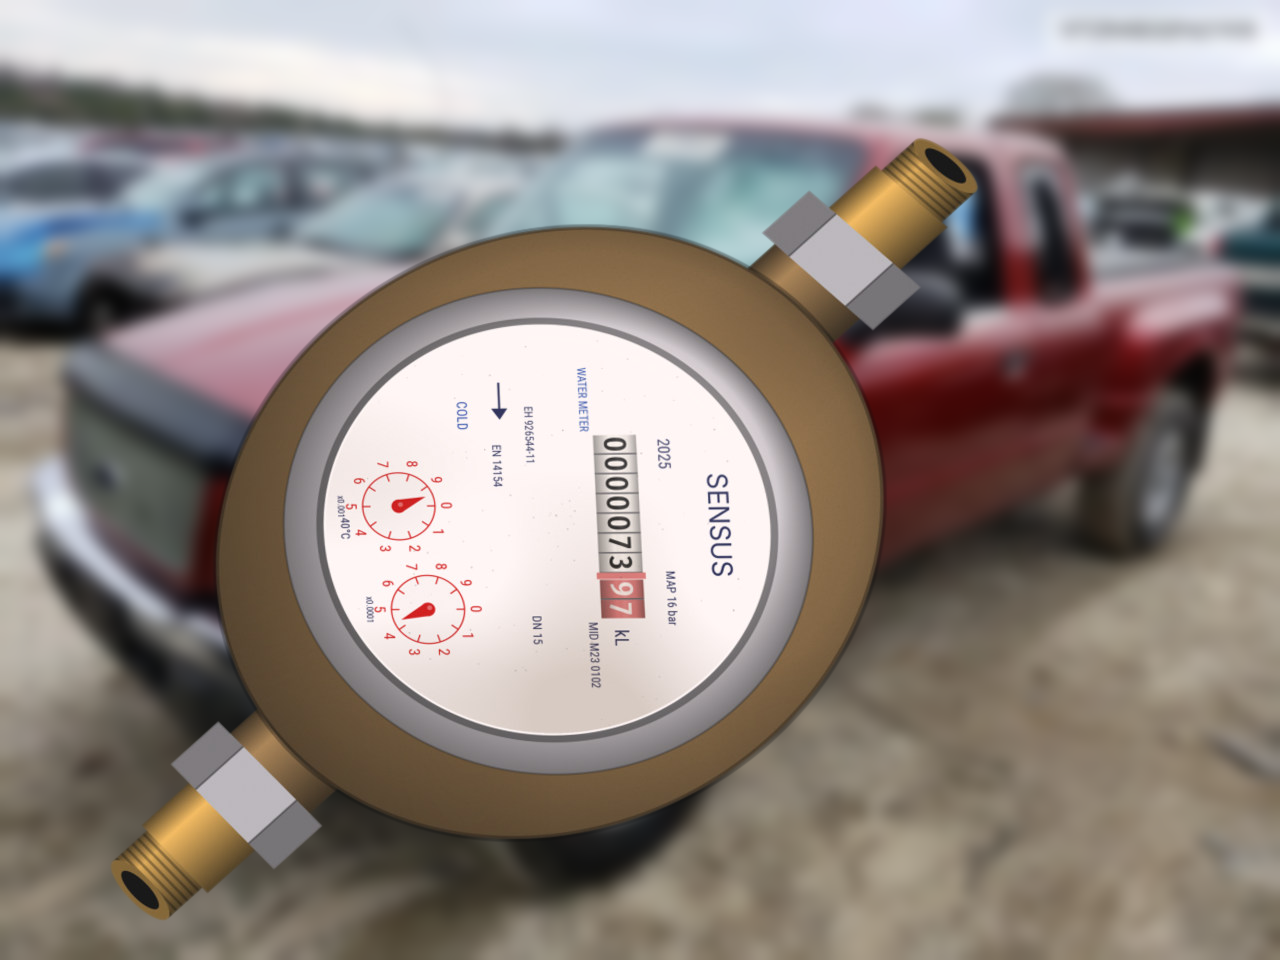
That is 73.9694 kL
